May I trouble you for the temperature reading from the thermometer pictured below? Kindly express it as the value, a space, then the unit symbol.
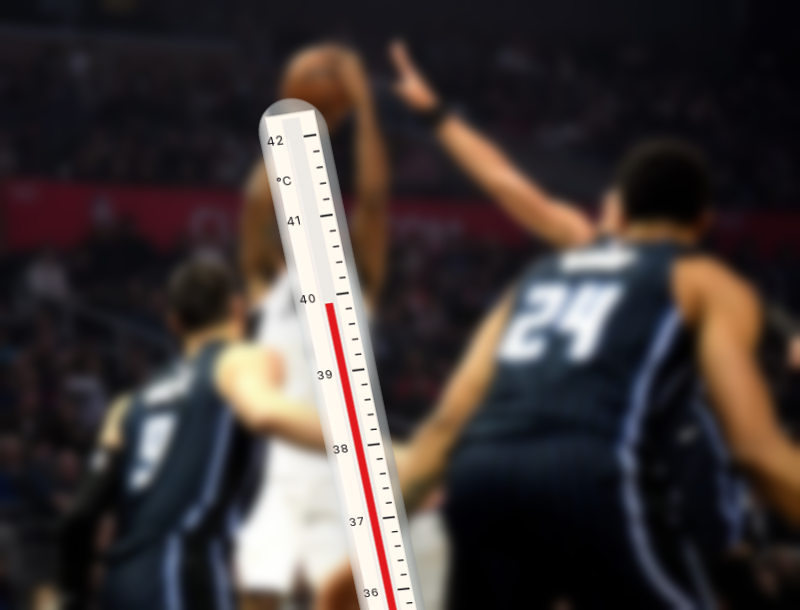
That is 39.9 °C
